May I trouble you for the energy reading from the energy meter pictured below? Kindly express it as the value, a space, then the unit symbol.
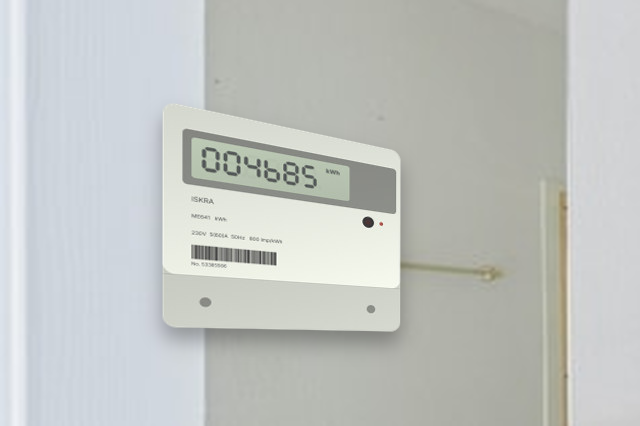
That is 4685 kWh
